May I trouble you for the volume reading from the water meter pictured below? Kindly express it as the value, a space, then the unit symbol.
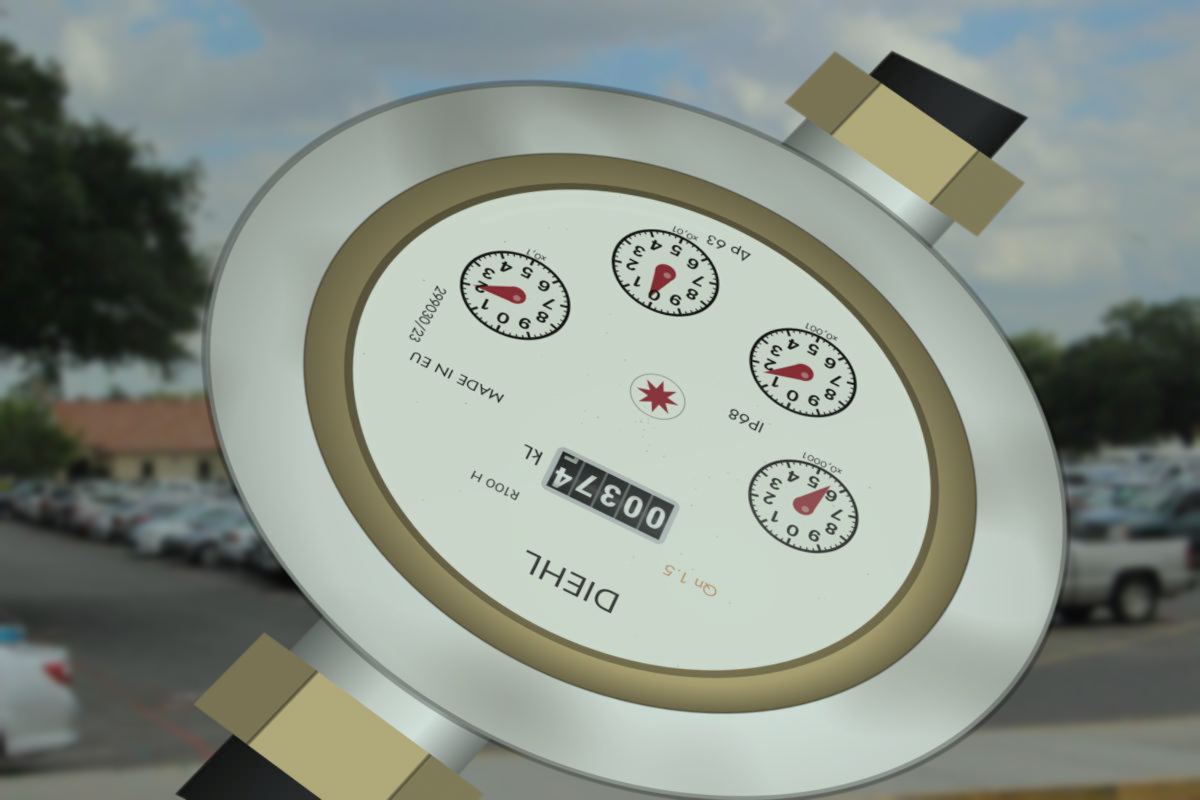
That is 374.2015 kL
